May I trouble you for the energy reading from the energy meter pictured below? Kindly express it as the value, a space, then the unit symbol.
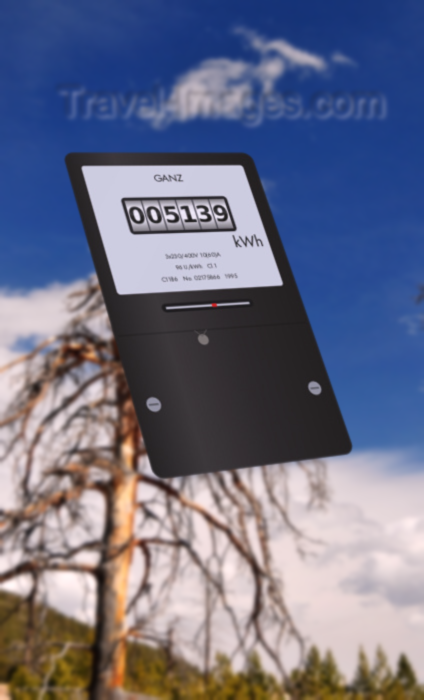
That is 5139 kWh
